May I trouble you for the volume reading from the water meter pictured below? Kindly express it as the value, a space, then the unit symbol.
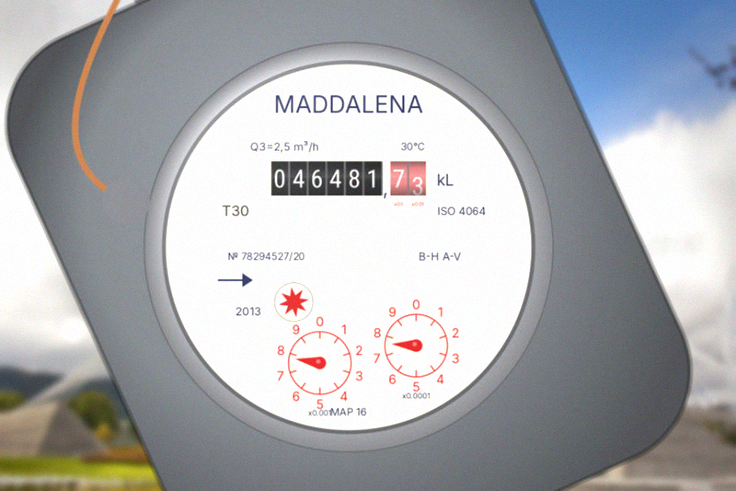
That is 46481.7277 kL
